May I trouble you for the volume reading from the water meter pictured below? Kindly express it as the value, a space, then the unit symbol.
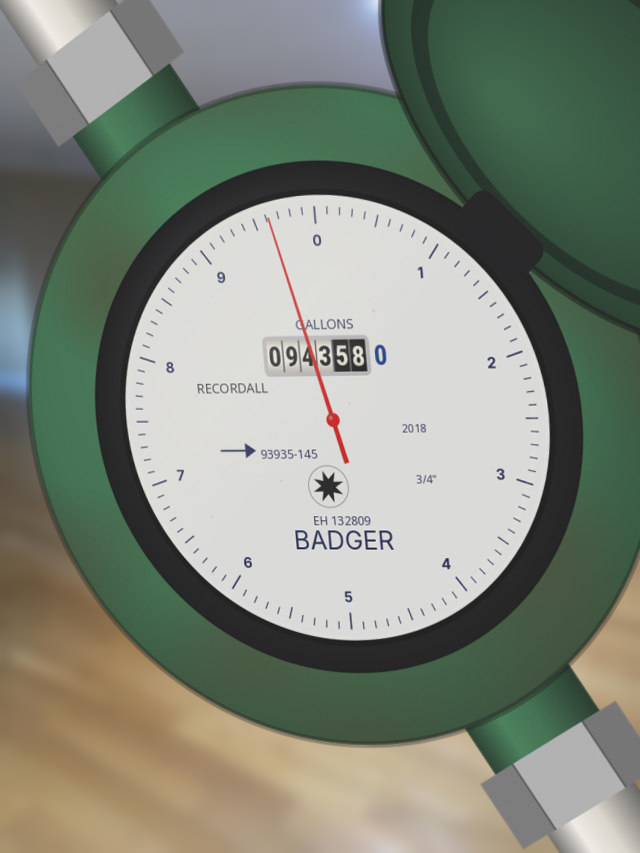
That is 943579.6 gal
